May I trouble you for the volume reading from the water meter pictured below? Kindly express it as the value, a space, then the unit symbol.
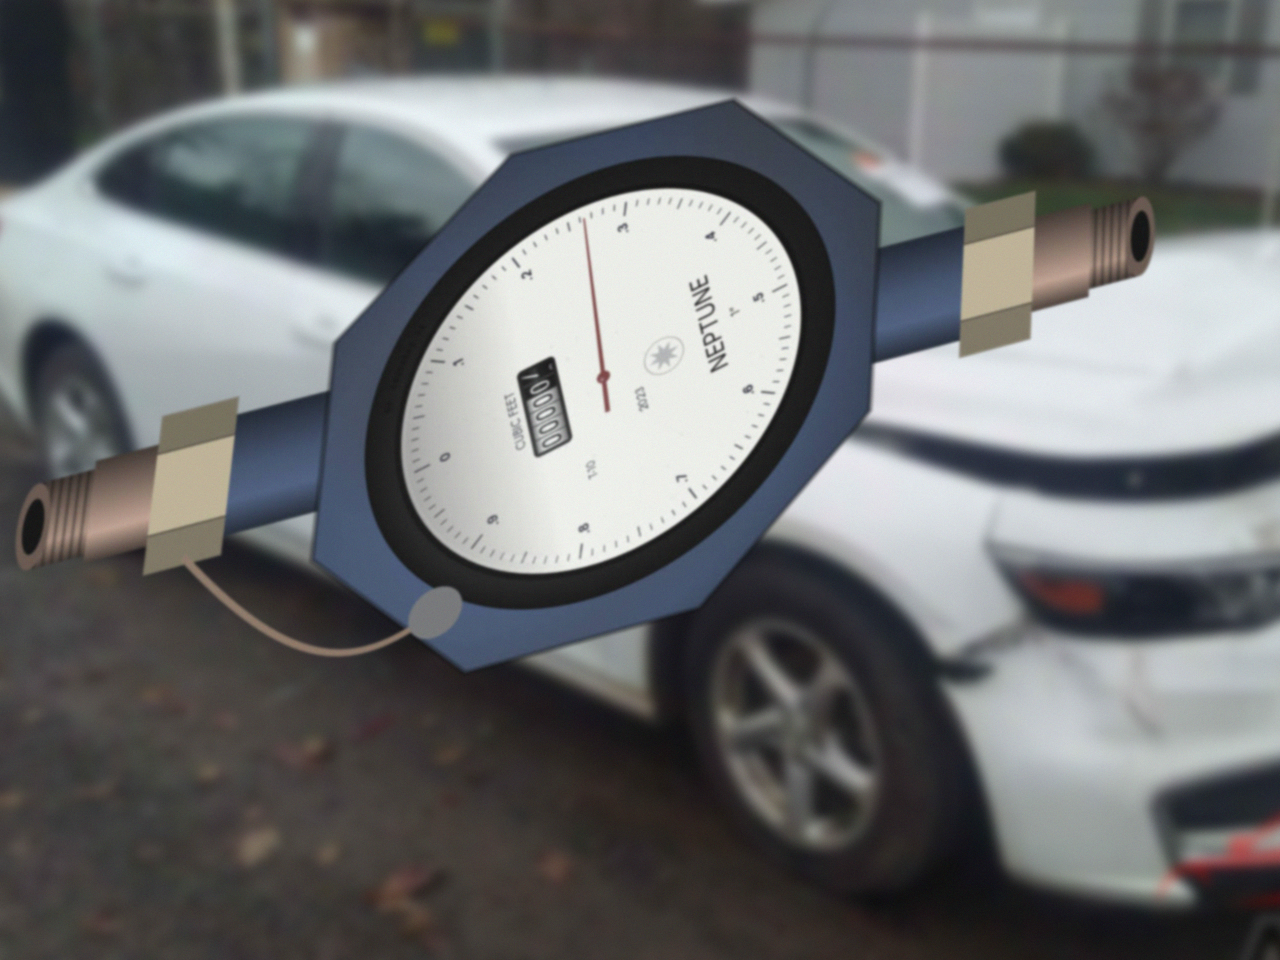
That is 7.26 ft³
